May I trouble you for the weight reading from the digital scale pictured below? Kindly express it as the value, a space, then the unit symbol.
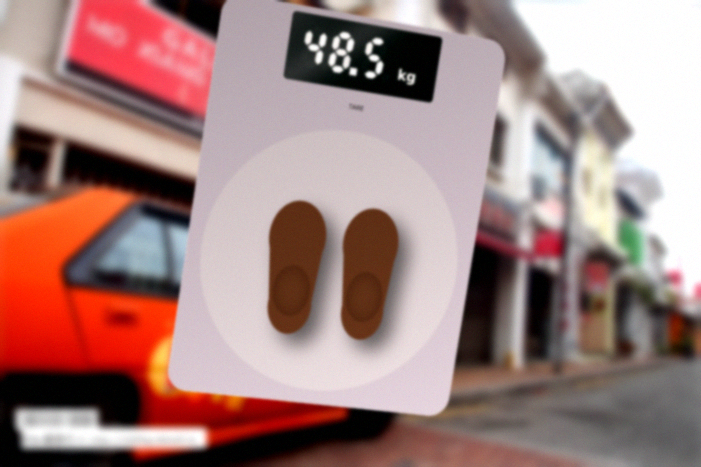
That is 48.5 kg
